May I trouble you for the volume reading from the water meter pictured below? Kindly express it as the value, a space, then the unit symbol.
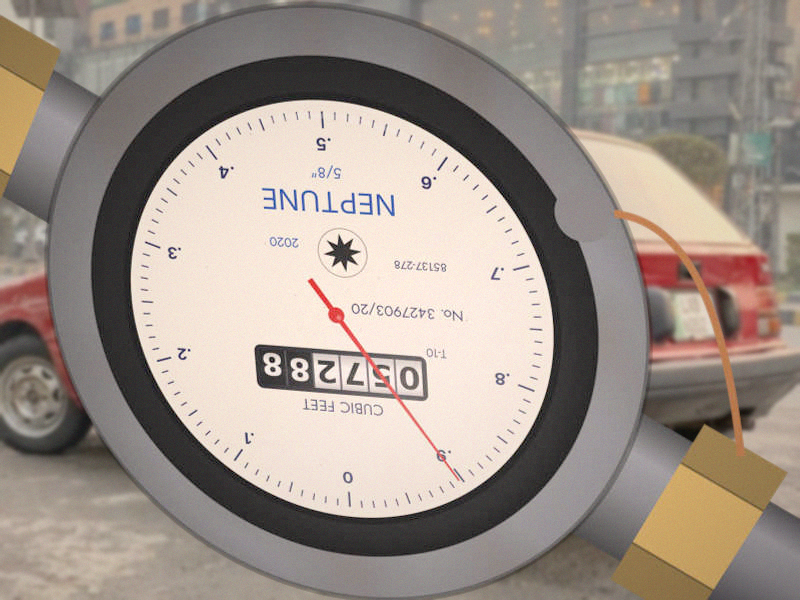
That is 57287.90 ft³
